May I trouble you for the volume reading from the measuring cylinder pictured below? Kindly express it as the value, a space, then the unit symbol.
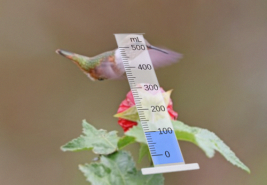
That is 100 mL
